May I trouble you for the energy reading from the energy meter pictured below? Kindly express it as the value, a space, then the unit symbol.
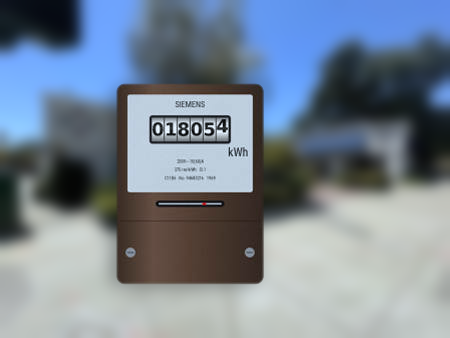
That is 18054 kWh
